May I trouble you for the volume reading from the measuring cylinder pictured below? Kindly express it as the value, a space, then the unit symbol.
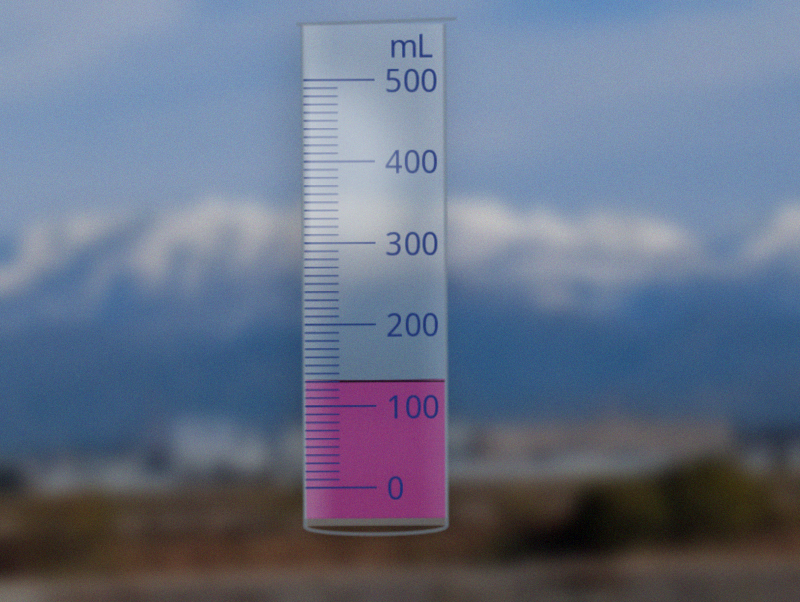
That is 130 mL
